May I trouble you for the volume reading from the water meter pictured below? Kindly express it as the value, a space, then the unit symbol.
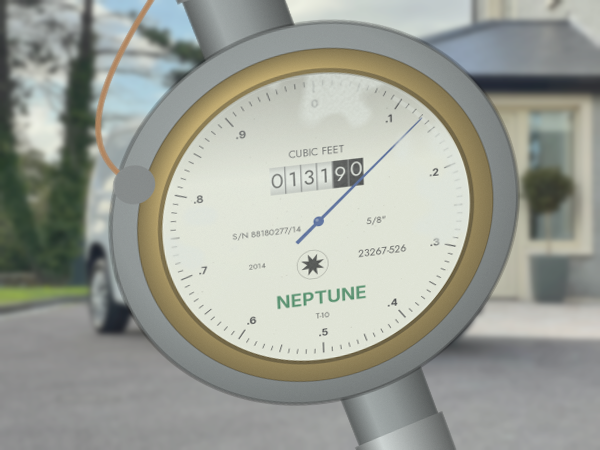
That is 13190.13 ft³
